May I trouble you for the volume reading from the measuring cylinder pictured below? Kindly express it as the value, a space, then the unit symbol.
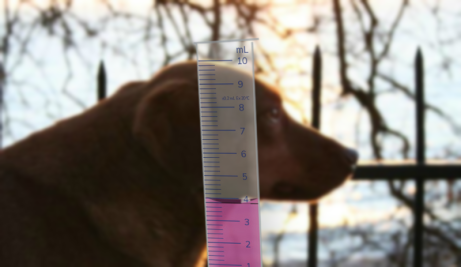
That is 3.8 mL
